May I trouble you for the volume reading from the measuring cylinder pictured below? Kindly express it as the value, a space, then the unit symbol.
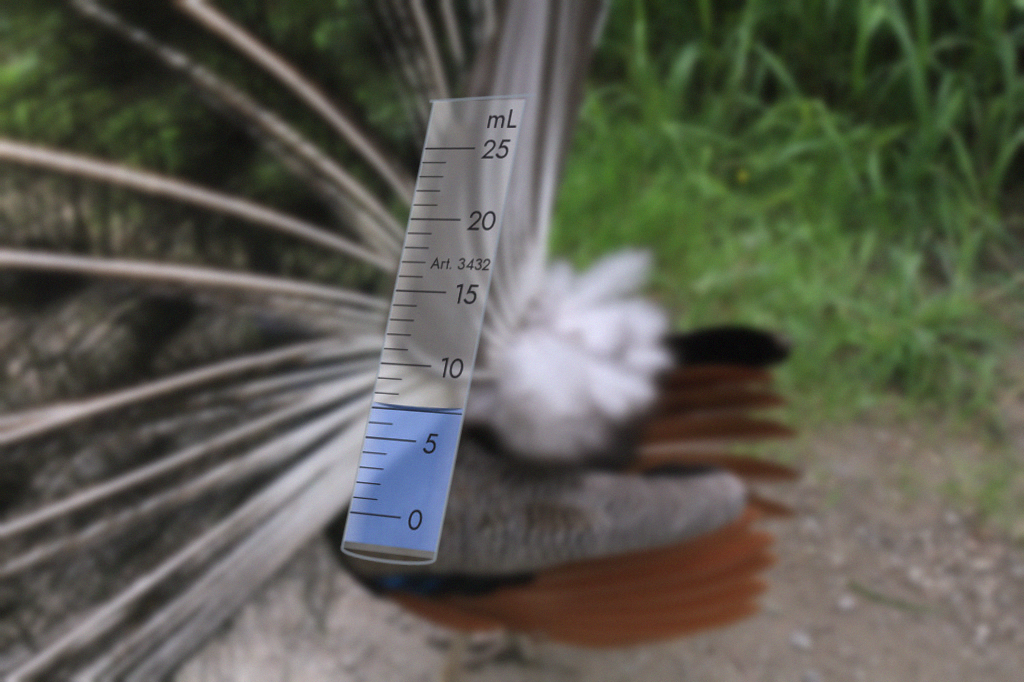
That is 7 mL
